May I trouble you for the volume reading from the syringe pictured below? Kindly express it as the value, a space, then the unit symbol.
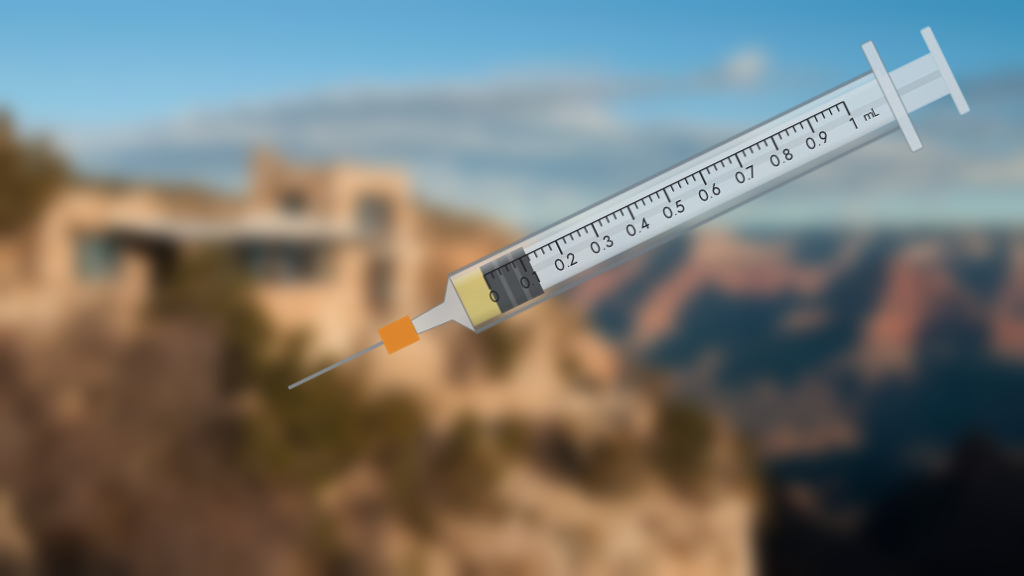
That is 0 mL
